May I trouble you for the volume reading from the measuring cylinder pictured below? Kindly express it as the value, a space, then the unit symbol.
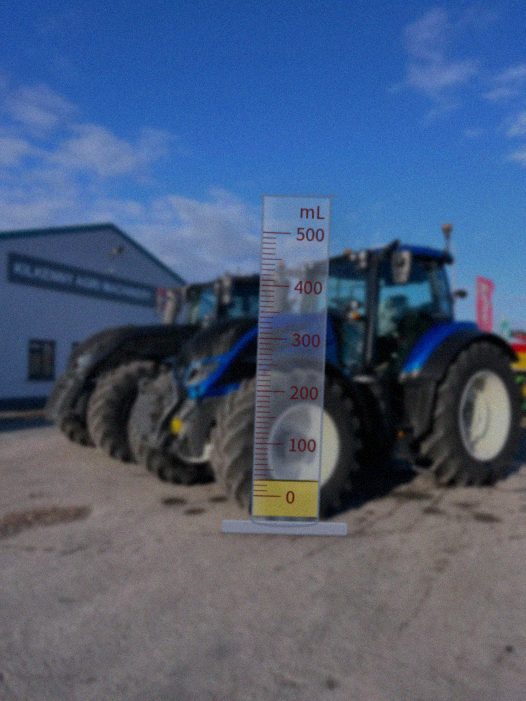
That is 30 mL
